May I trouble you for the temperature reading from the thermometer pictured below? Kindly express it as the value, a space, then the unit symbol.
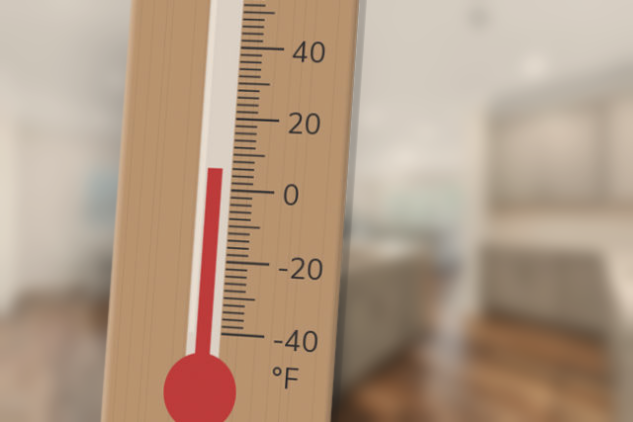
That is 6 °F
